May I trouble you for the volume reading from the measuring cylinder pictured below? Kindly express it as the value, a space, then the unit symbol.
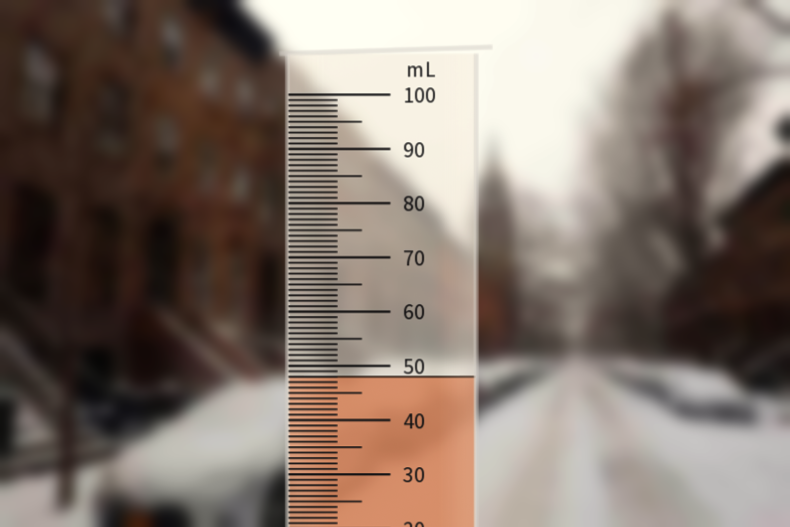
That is 48 mL
